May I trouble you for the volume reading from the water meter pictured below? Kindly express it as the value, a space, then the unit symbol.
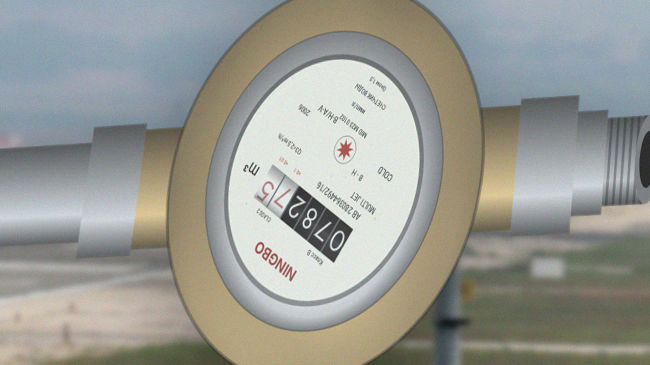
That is 782.75 m³
